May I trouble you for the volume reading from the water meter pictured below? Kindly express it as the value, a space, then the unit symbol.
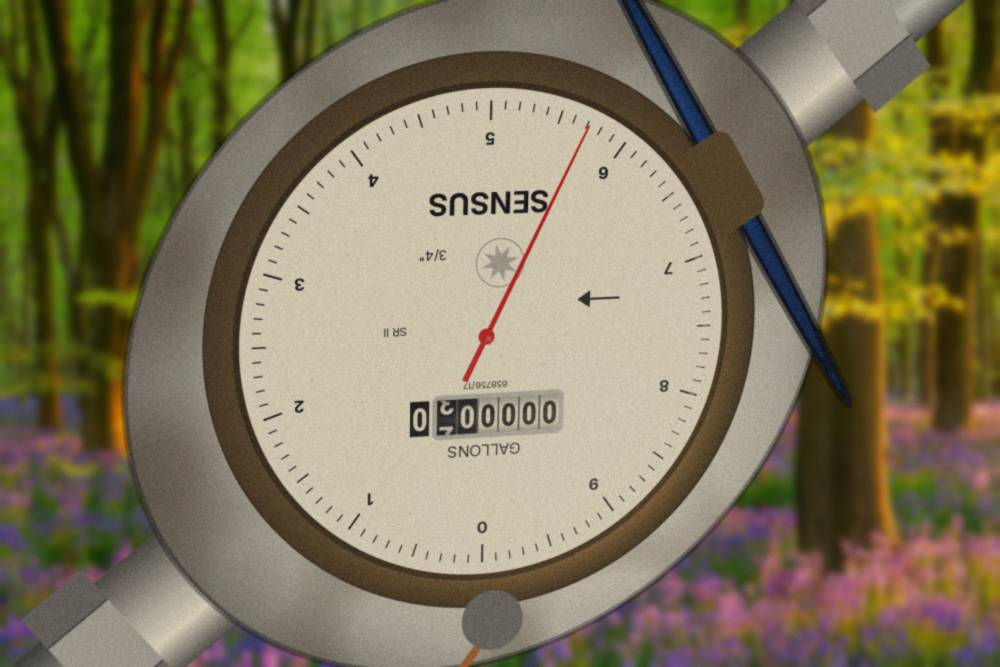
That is 25.7 gal
